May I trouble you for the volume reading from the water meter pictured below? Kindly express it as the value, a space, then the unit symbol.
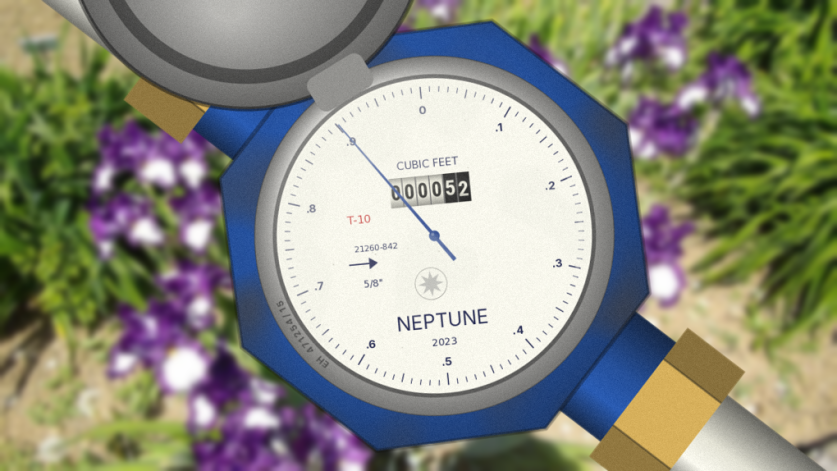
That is 51.90 ft³
